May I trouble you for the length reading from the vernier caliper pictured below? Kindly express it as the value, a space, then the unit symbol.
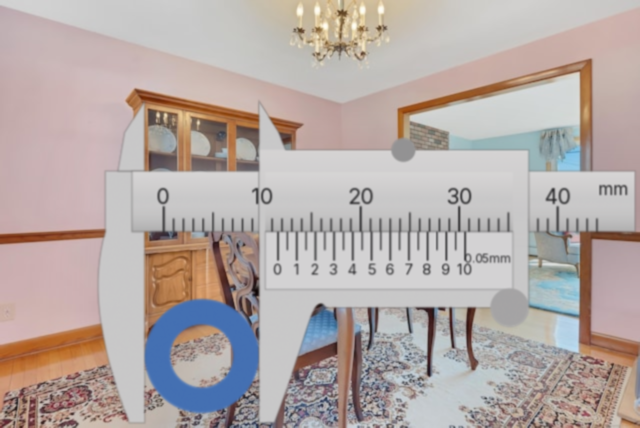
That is 11.6 mm
